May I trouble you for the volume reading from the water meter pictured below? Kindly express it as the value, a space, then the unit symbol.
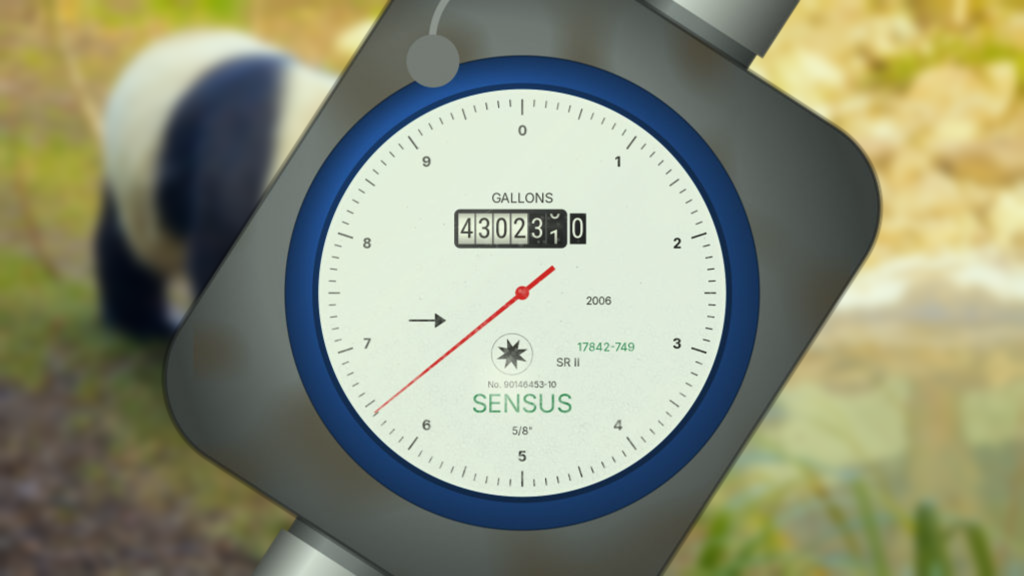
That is 4302306.4 gal
